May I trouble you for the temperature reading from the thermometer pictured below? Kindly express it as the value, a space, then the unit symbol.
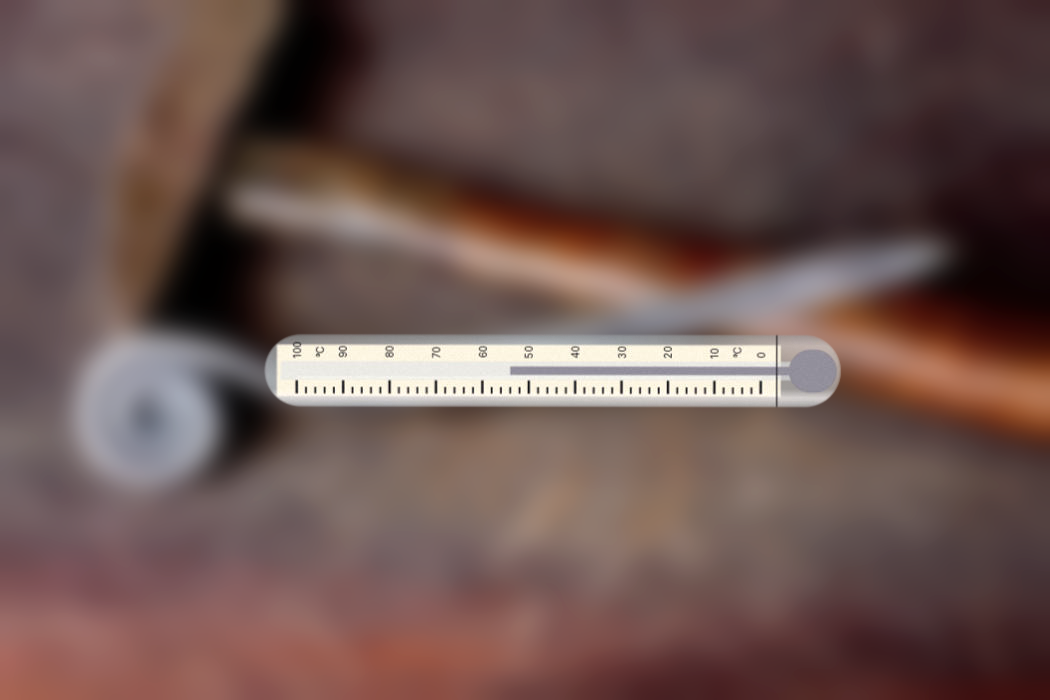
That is 54 °C
